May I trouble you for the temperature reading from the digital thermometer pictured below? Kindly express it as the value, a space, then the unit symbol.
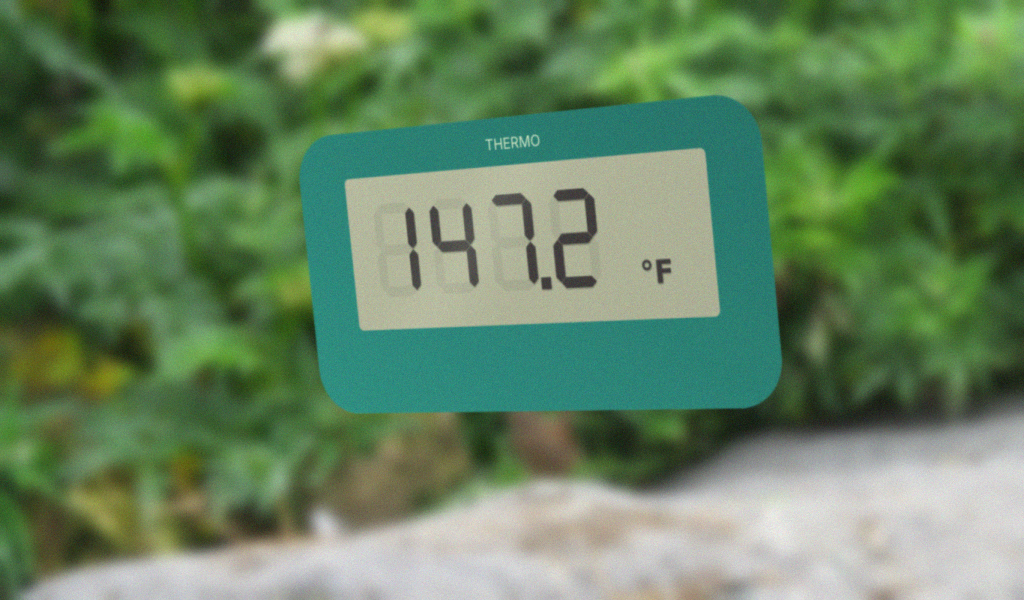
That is 147.2 °F
